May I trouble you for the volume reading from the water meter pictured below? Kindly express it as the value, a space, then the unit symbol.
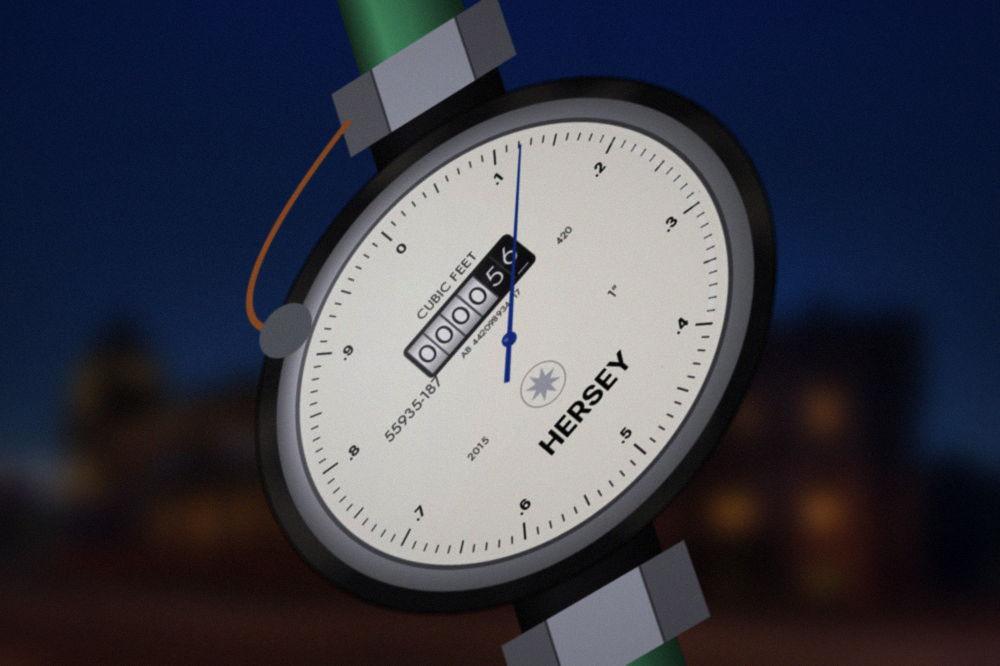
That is 56.12 ft³
